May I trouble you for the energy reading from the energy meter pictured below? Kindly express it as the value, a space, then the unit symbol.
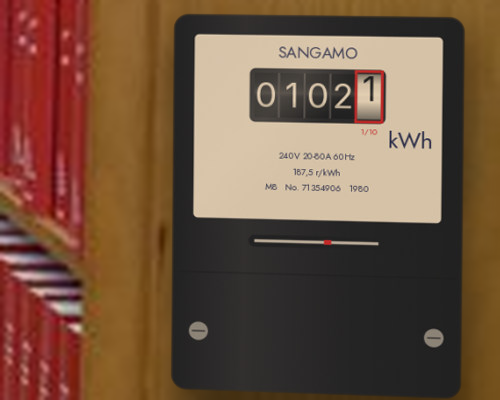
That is 102.1 kWh
